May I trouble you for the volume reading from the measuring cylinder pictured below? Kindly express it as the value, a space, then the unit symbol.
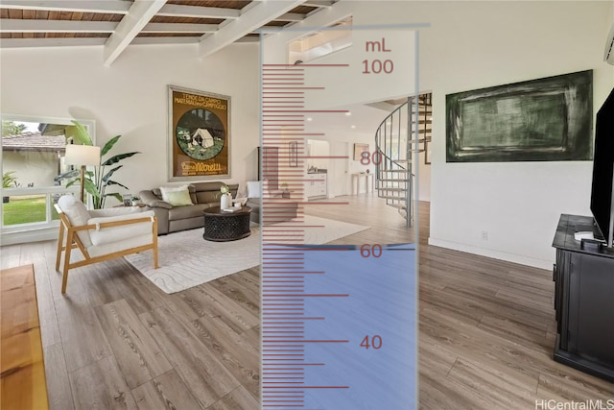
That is 60 mL
